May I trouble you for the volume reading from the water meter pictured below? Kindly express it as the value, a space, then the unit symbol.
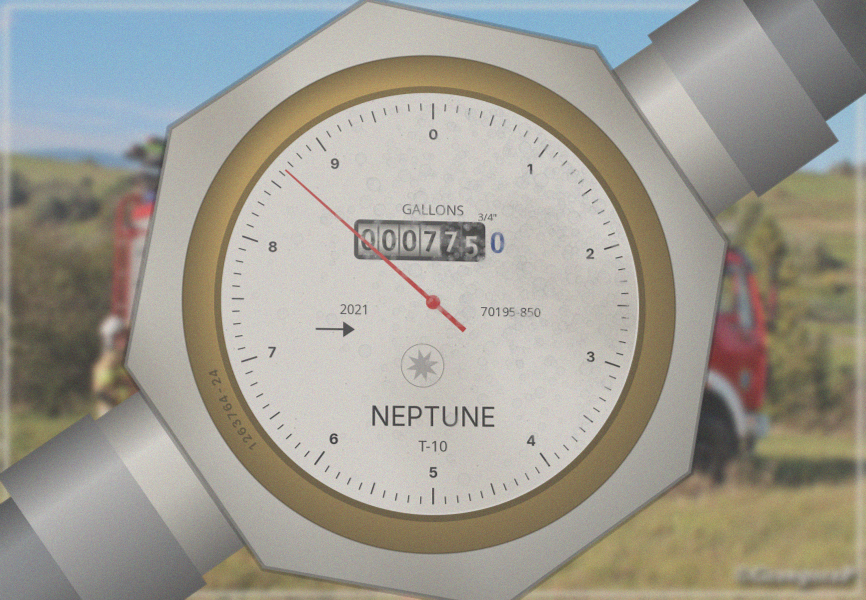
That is 7748.6 gal
